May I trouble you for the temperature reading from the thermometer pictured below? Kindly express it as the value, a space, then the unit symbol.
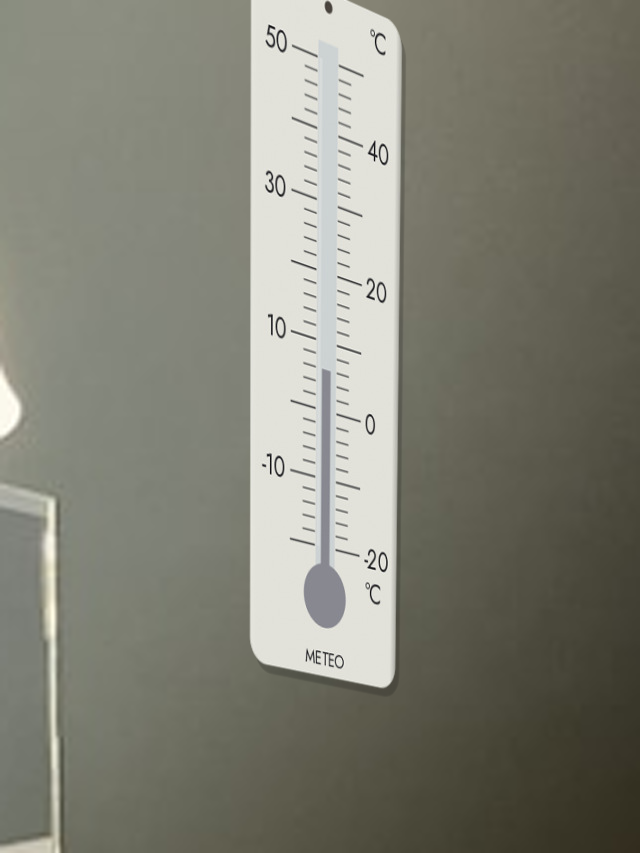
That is 6 °C
